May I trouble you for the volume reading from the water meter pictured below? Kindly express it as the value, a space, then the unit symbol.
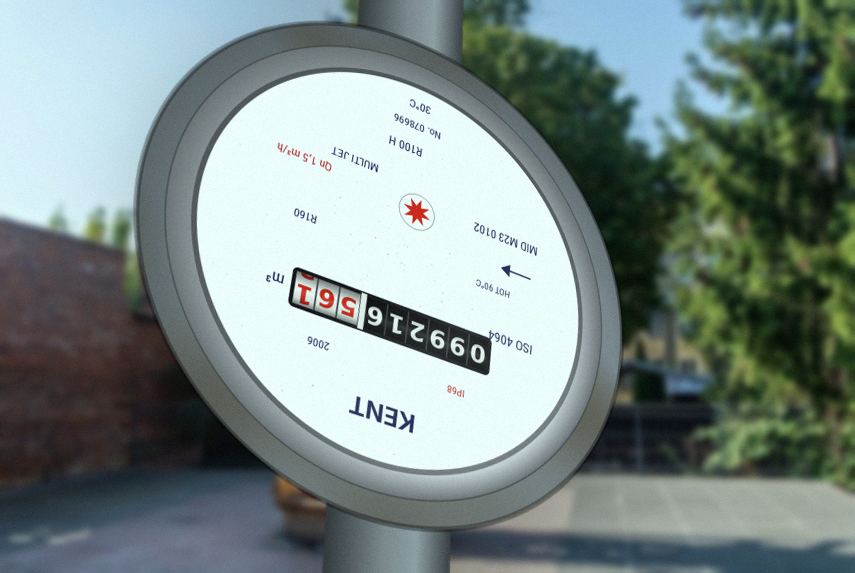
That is 99216.561 m³
